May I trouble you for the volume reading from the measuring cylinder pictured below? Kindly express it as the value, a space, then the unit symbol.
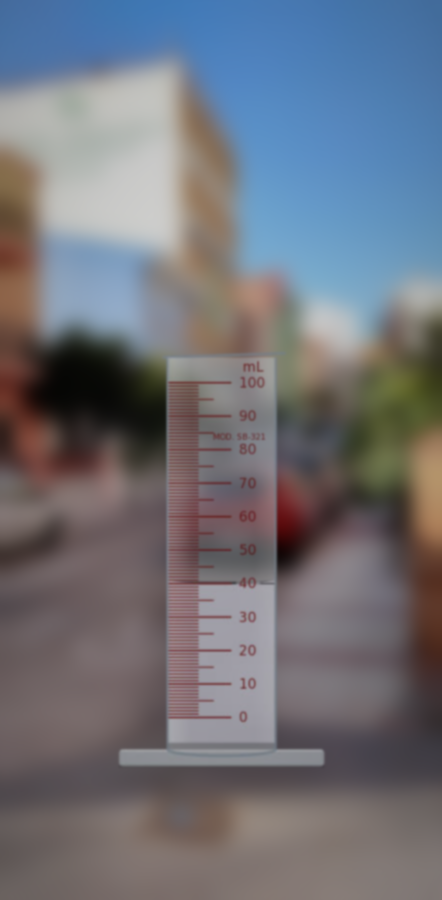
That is 40 mL
